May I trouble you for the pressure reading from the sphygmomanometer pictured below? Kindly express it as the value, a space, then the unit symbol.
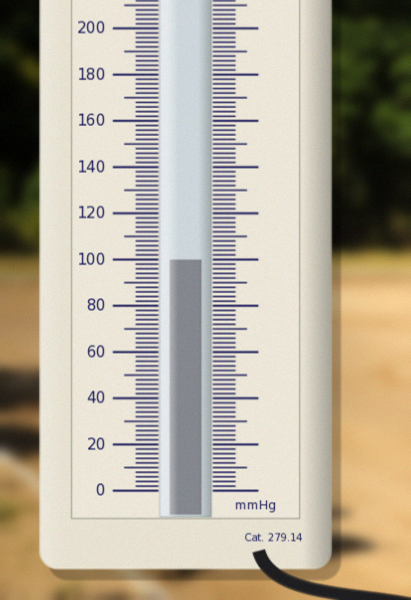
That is 100 mmHg
